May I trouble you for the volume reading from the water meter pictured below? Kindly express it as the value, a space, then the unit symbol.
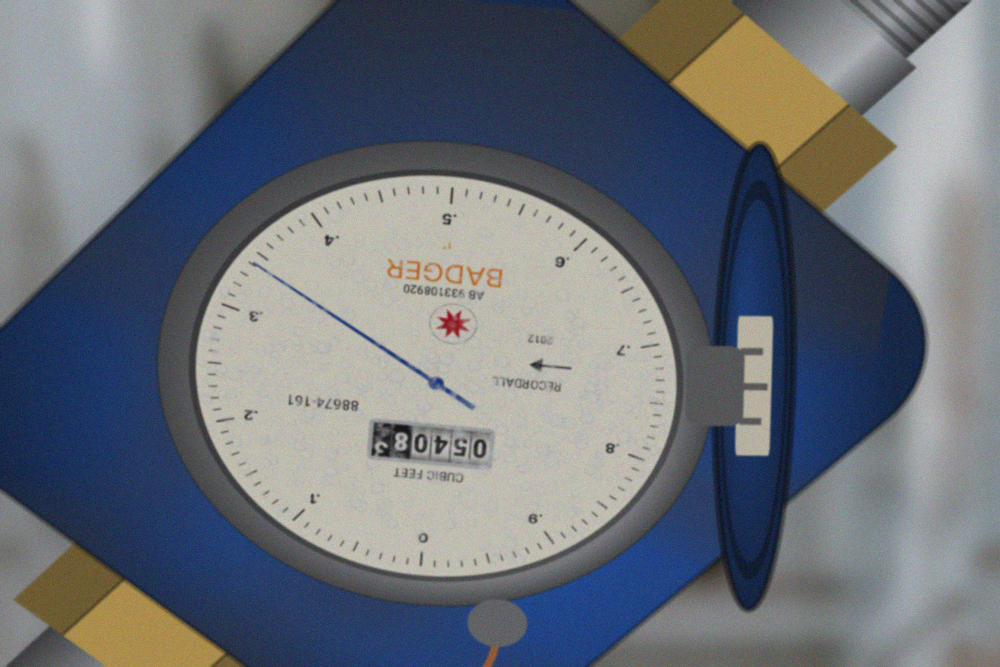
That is 54083.34 ft³
